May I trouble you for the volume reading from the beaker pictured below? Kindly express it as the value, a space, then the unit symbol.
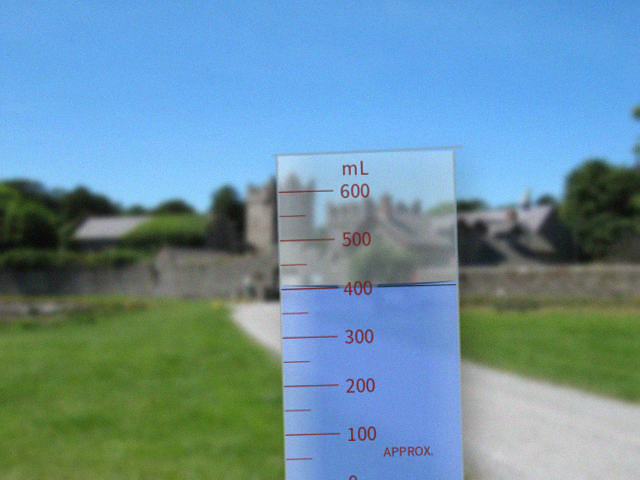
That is 400 mL
